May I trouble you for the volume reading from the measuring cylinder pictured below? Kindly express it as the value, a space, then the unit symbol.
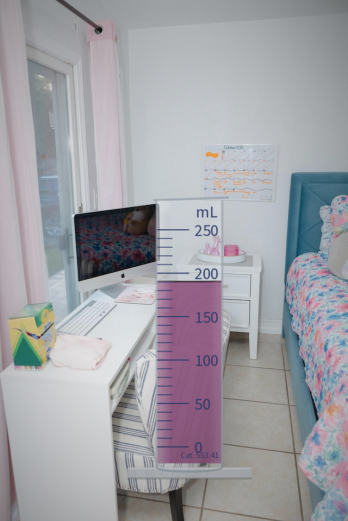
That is 190 mL
